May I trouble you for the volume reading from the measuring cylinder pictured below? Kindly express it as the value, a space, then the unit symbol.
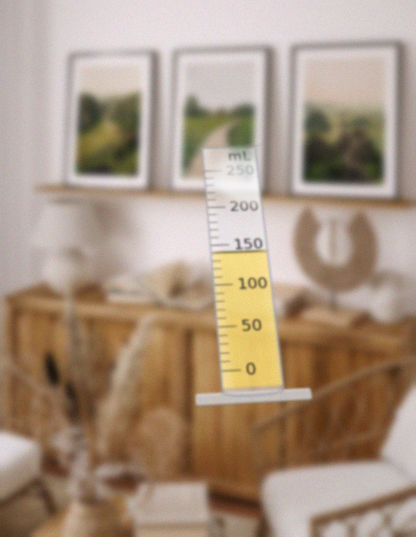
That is 140 mL
